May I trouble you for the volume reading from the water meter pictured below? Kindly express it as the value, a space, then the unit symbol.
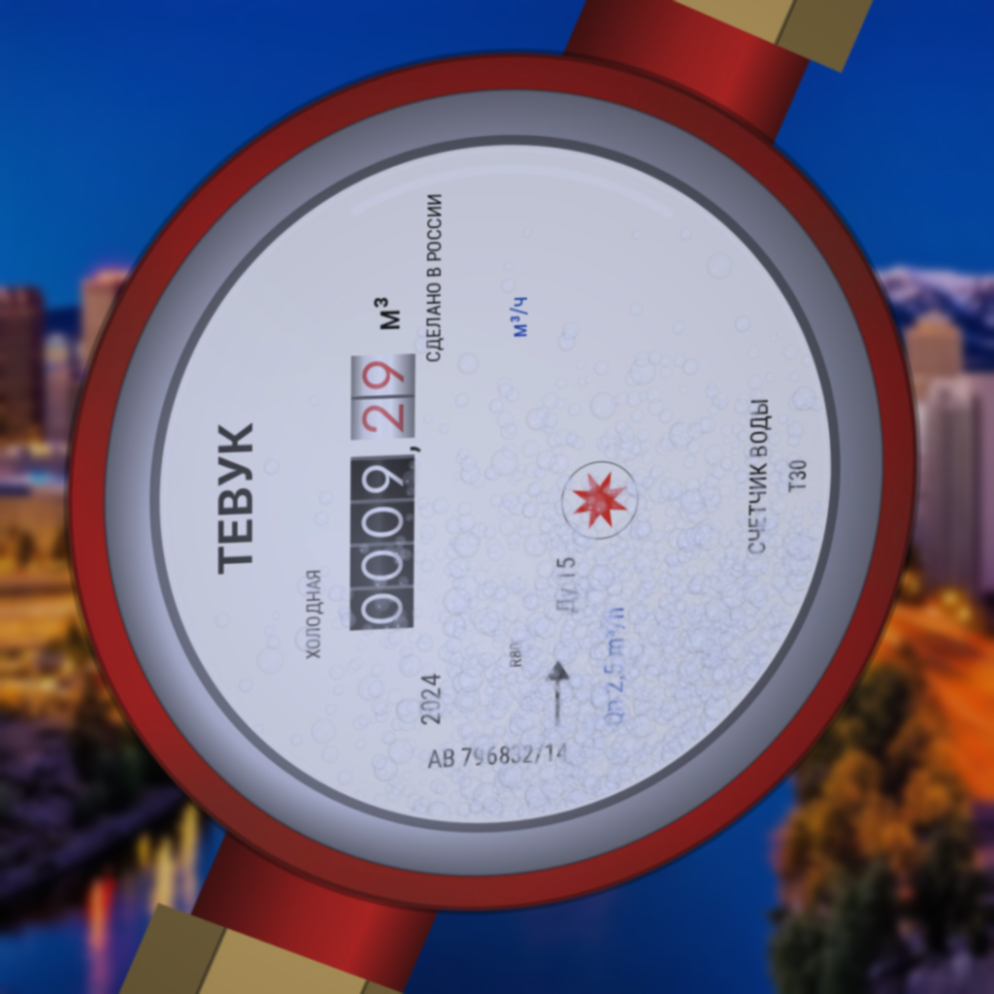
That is 9.29 m³
